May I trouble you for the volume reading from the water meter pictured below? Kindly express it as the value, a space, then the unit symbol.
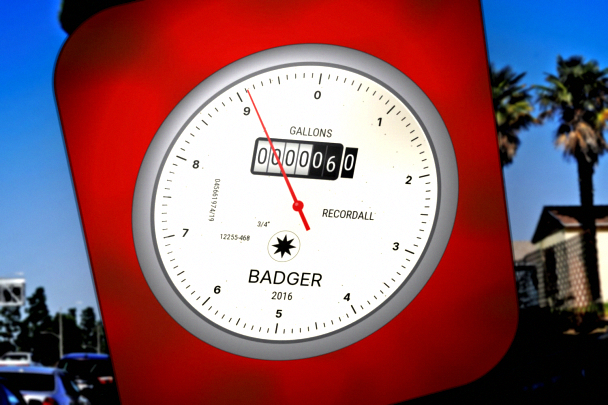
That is 59.1 gal
